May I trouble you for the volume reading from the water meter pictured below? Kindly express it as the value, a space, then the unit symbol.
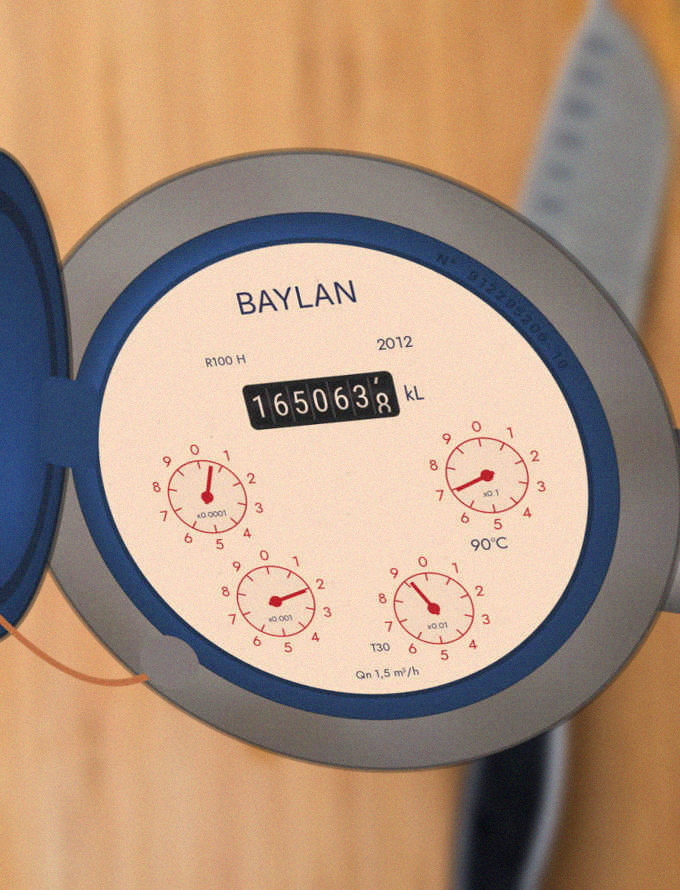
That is 1650637.6920 kL
